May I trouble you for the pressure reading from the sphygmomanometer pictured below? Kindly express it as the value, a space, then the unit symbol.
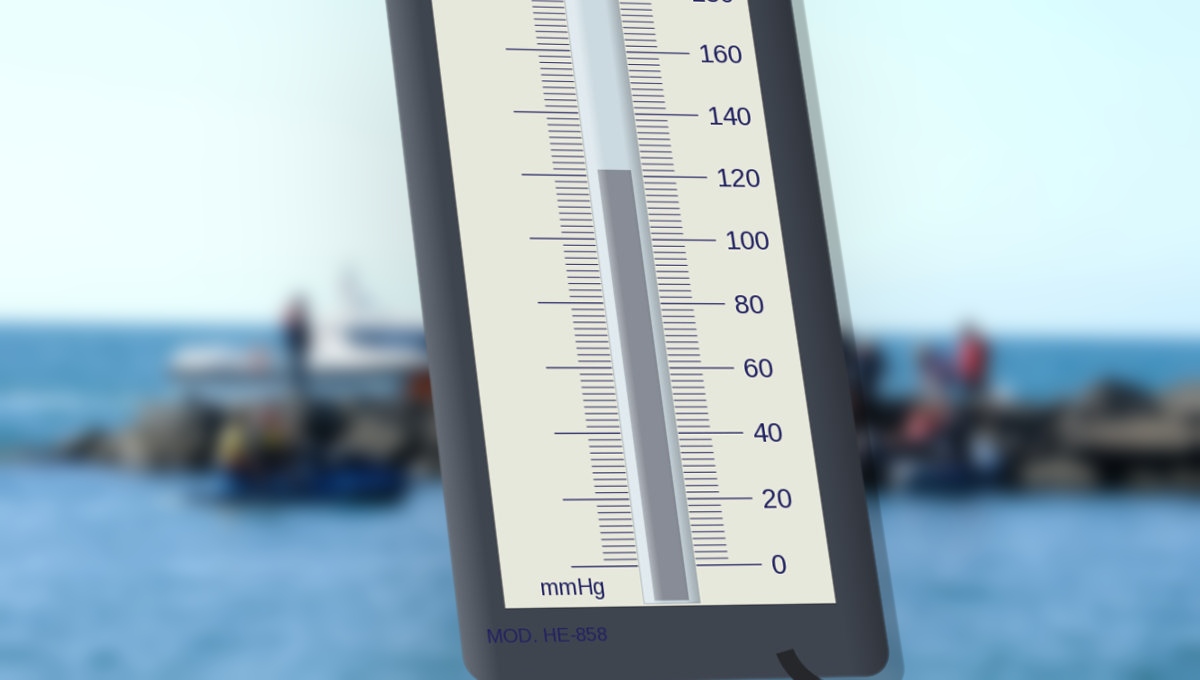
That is 122 mmHg
